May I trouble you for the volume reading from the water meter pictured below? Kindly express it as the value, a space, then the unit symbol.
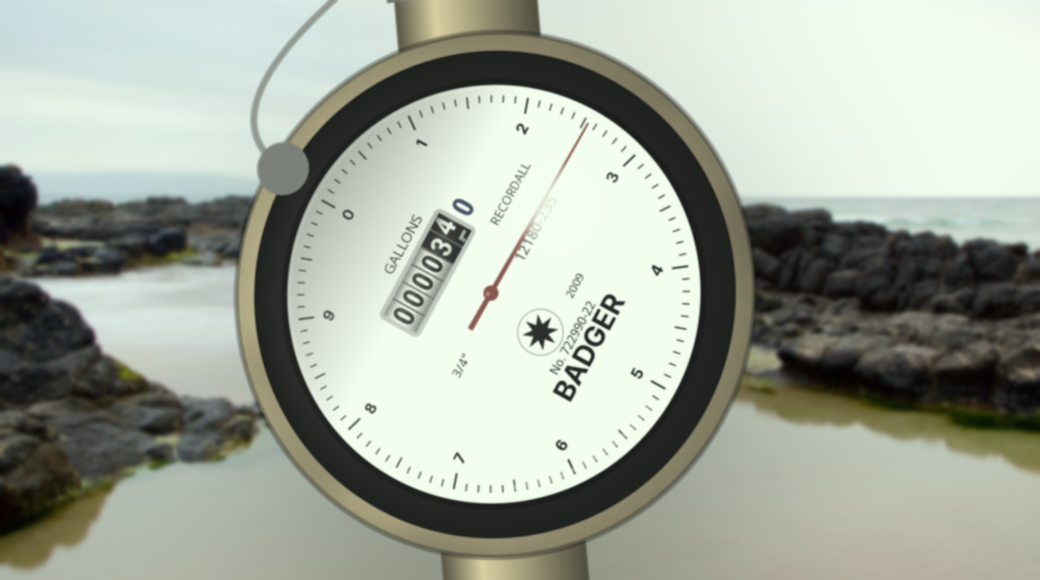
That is 342.5 gal
